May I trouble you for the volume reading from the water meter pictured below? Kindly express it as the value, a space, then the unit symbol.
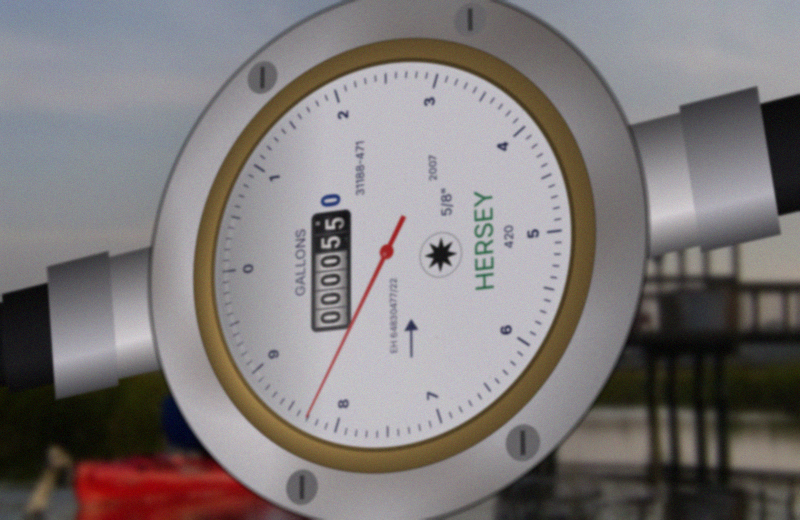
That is 548.3 gal
